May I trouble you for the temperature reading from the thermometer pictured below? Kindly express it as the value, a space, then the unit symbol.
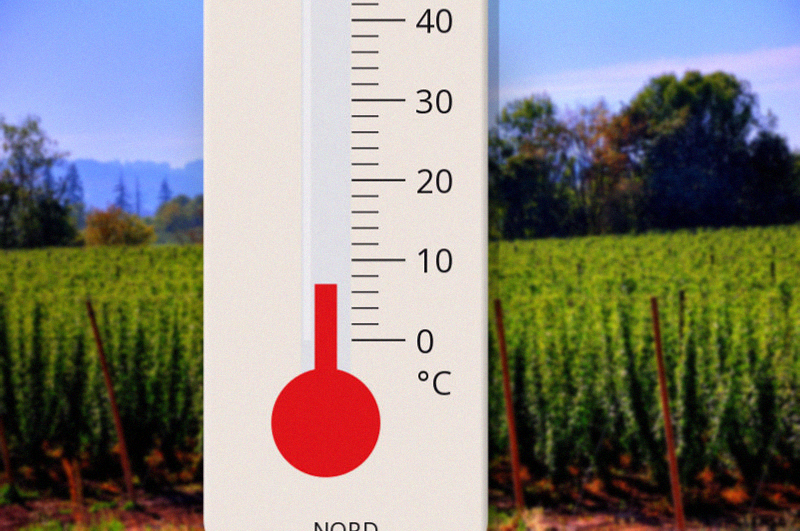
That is 7 °C
